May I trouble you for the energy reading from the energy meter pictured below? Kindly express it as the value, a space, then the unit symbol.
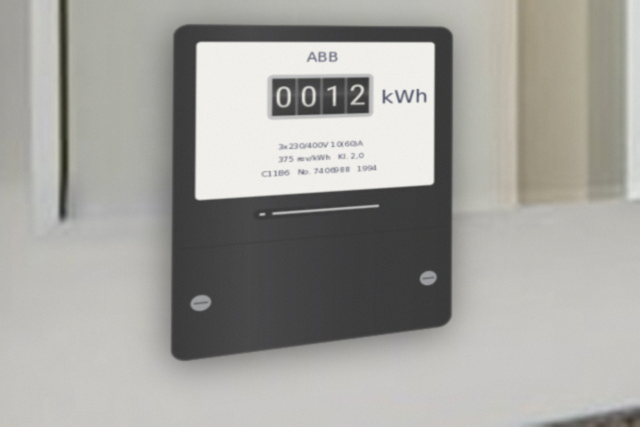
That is 12 kWh
